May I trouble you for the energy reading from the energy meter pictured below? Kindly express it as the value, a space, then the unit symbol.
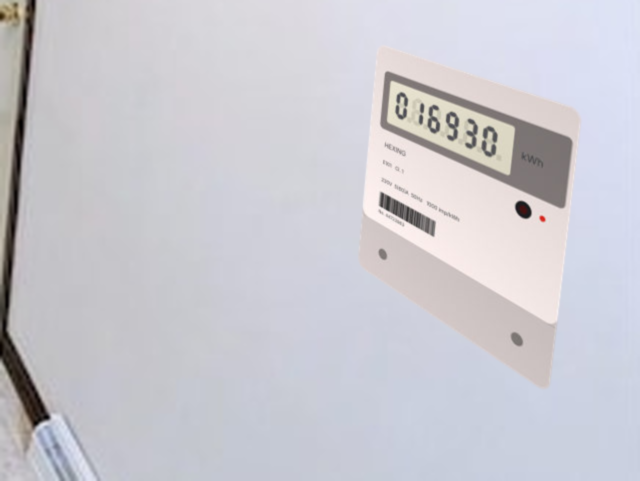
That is 16930 kWh
